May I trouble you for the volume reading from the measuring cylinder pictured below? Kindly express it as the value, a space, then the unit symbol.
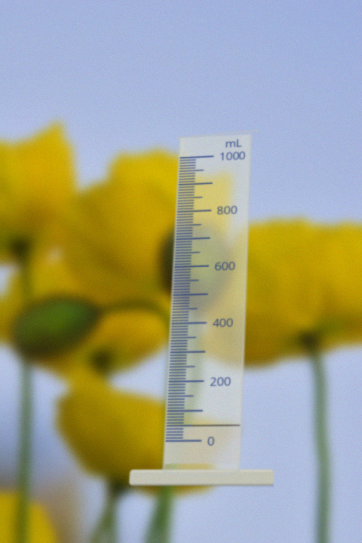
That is 50 mL
